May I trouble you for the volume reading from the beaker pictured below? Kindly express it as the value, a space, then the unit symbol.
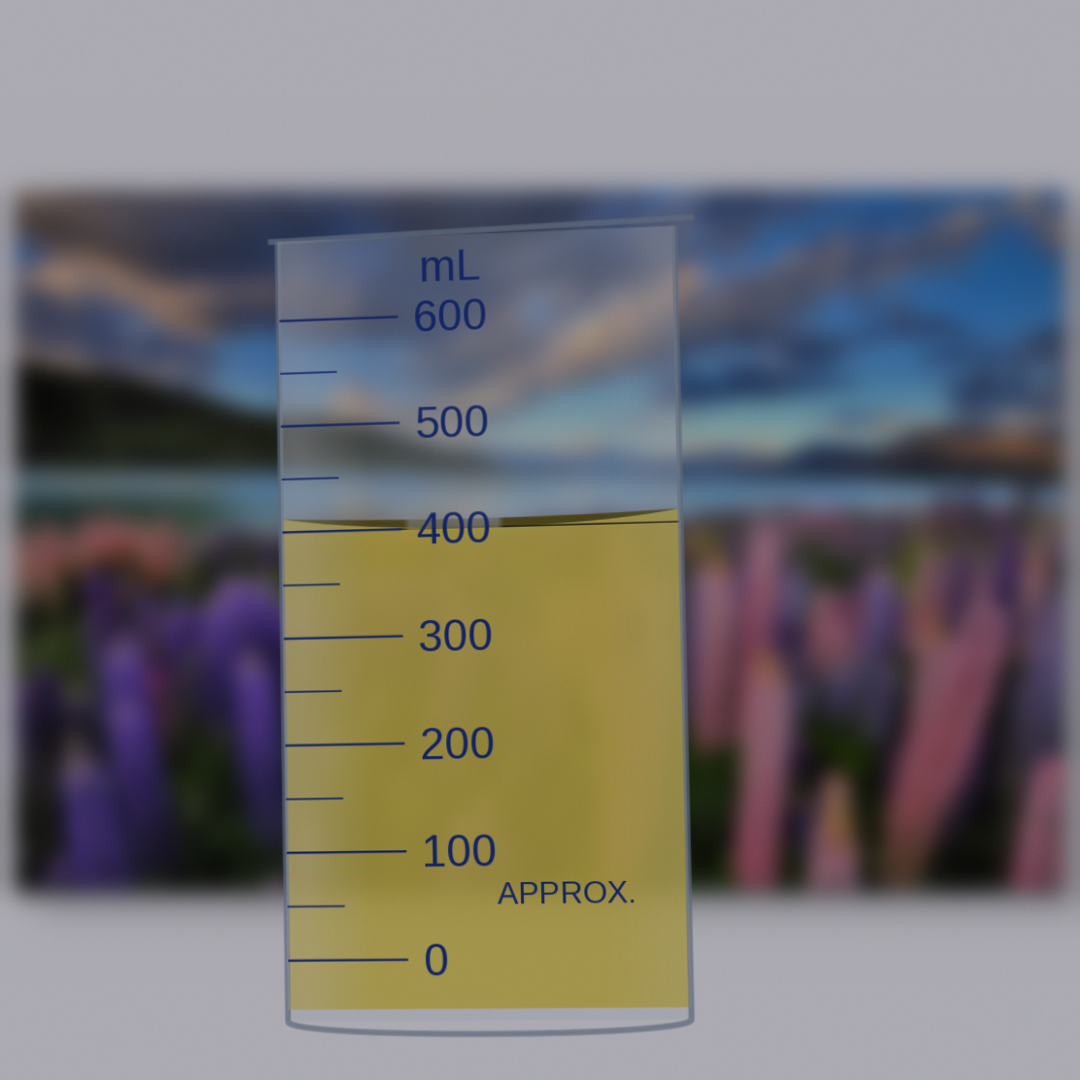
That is 400 mL
